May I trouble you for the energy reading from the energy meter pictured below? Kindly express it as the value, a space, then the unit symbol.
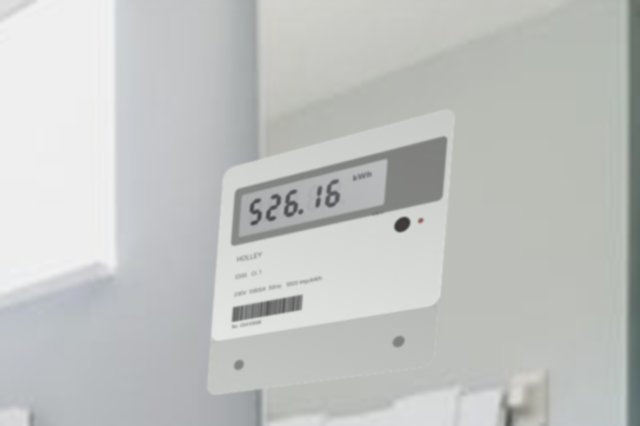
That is 526.16 kWh
